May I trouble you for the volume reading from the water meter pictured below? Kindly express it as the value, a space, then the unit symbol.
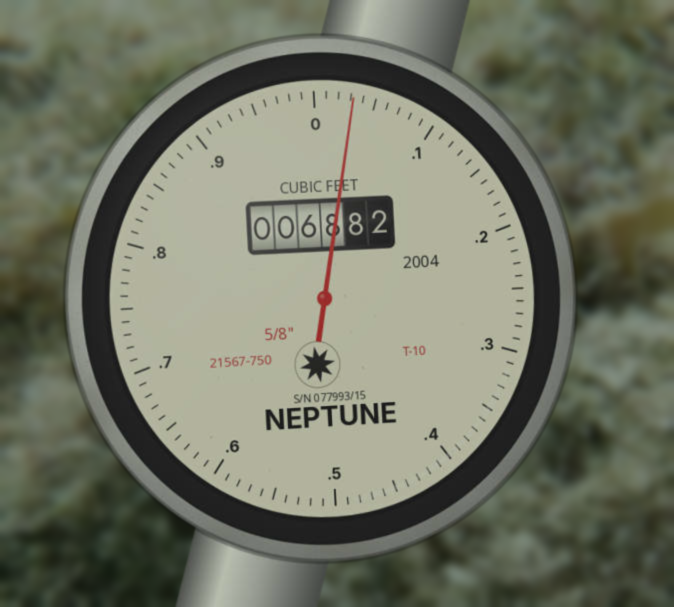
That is 6882.03 ft³
